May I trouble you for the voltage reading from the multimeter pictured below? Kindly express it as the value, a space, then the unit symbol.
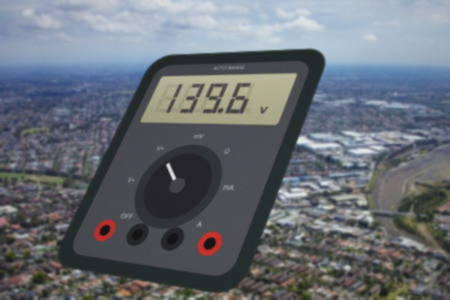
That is 139.6 V
